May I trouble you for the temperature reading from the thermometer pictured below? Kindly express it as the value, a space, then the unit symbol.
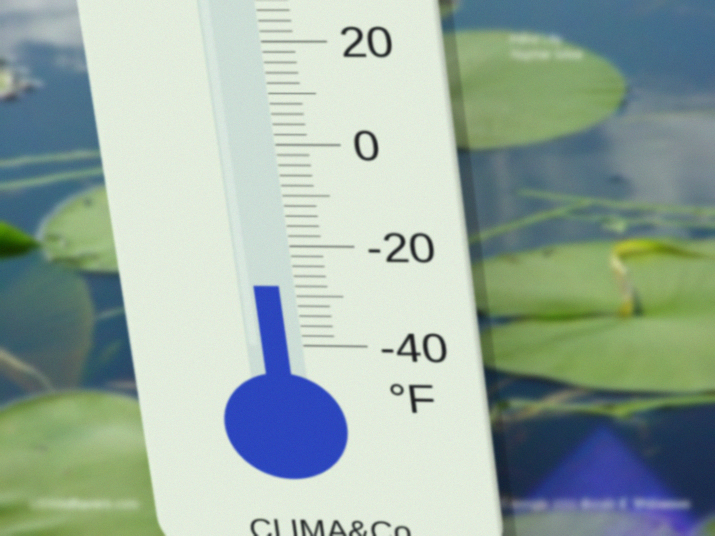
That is -28 °F
